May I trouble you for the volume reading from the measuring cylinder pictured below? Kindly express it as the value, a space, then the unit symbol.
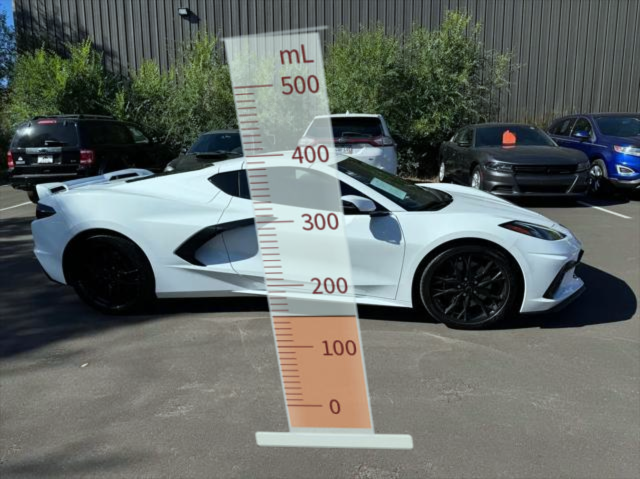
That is 150 mL
